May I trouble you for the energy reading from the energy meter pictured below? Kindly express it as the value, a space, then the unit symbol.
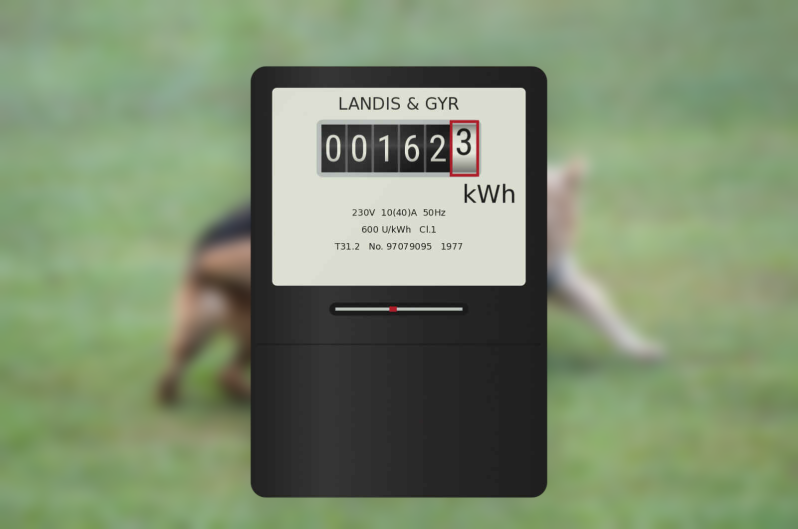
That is 162.3 kWh
